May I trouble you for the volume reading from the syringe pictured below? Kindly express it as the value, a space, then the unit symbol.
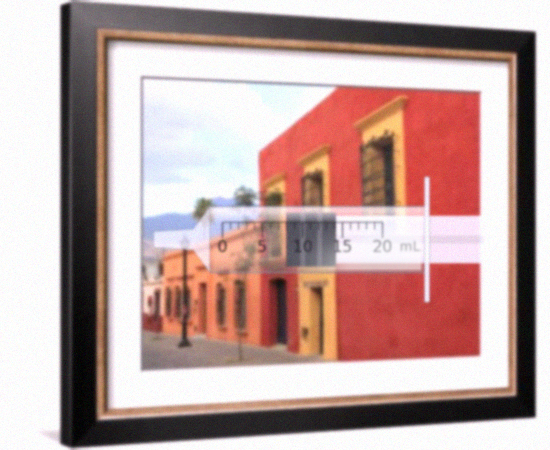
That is 8 mL
